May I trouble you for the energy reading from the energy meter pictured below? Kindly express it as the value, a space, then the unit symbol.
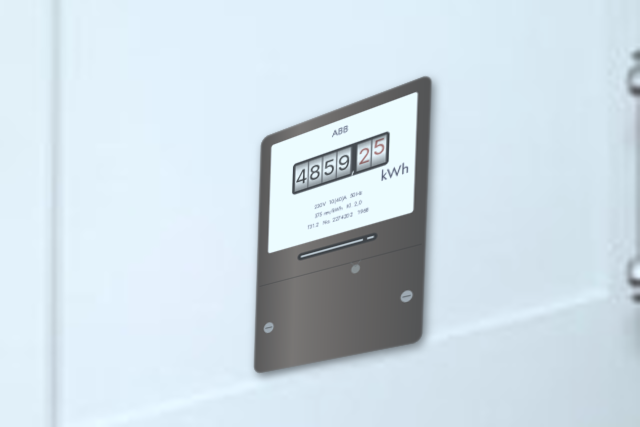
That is 4859.25 kWh
